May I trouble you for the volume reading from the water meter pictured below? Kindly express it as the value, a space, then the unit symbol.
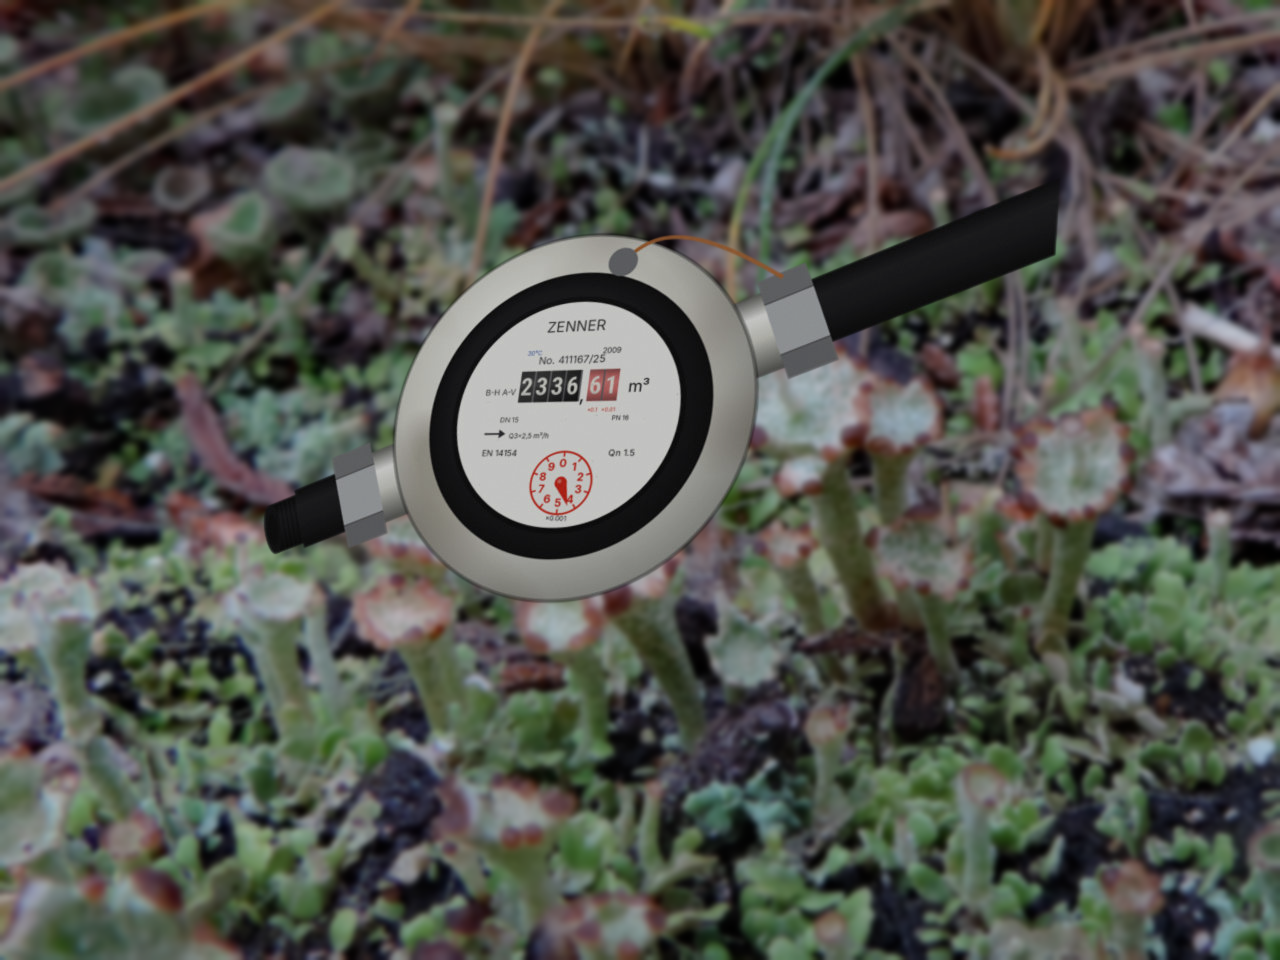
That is 2336.614 m³
